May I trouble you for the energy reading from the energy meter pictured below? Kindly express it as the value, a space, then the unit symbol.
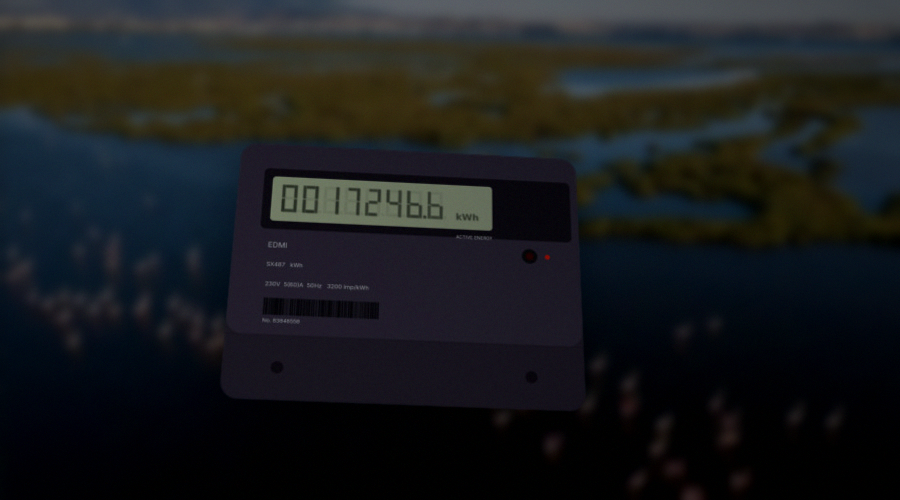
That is 17246.6 kWh
